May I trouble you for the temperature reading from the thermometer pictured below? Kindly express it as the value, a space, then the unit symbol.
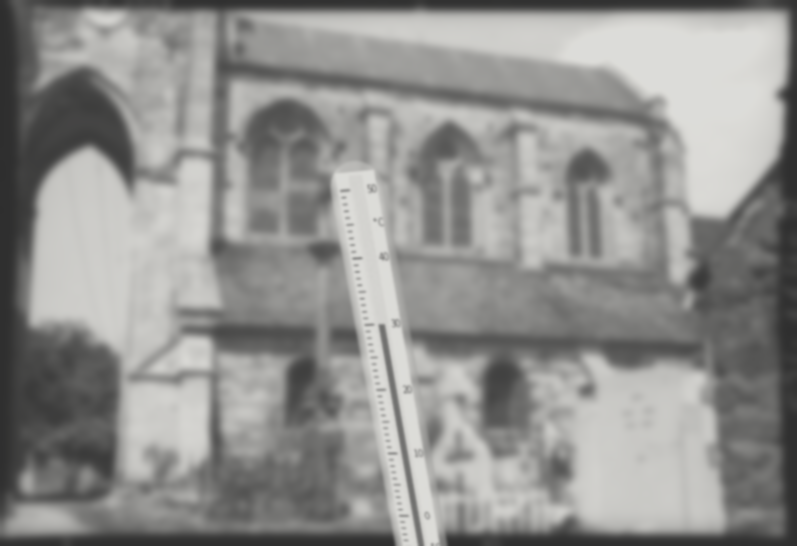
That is 30 °C
